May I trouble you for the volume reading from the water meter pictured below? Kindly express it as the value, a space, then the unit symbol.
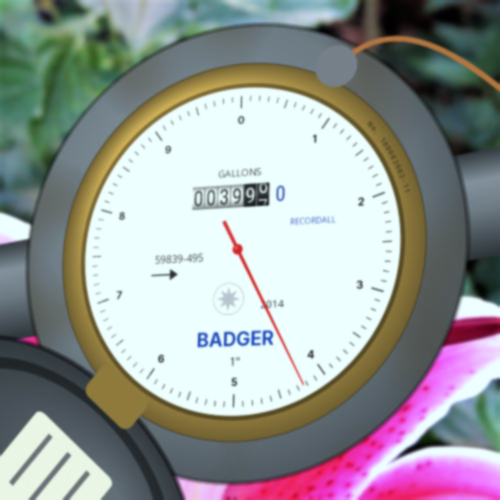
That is 39964.2 gal
